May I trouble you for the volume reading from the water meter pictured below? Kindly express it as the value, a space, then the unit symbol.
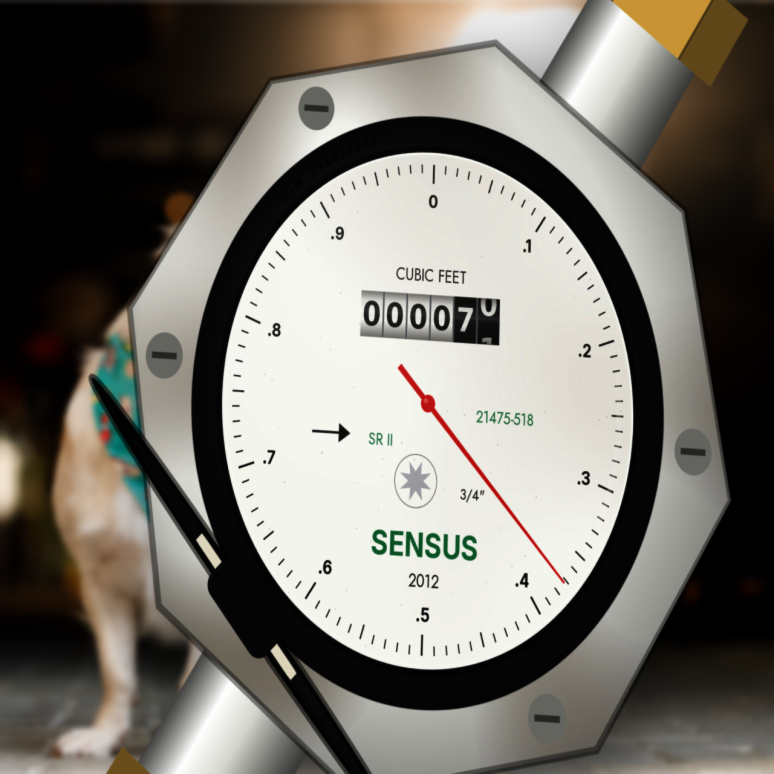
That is 70.37 ft³
